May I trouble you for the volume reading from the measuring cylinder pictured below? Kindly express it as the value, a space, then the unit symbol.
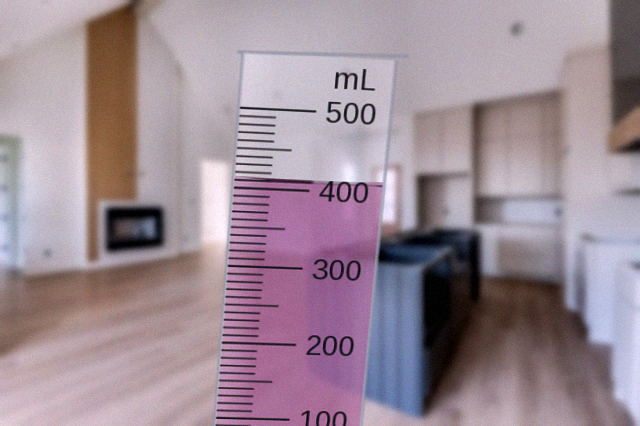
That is 410 mL
